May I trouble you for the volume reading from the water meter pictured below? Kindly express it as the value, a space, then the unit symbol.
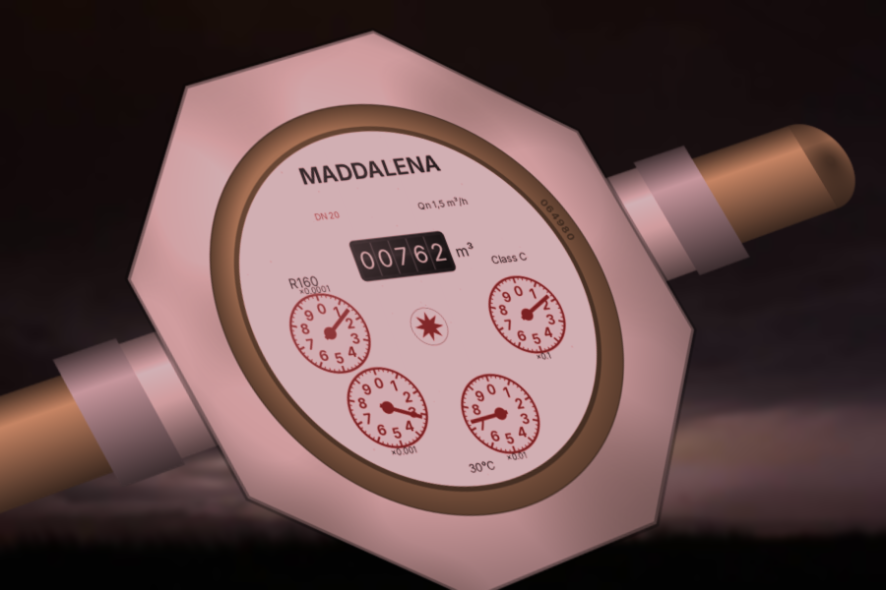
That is 762.1731 m³
